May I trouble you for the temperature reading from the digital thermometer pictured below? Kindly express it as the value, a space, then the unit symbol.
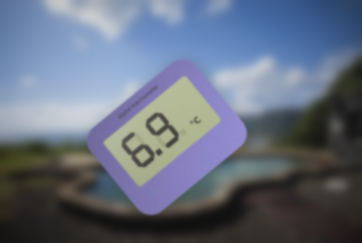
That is 6.9 °C
